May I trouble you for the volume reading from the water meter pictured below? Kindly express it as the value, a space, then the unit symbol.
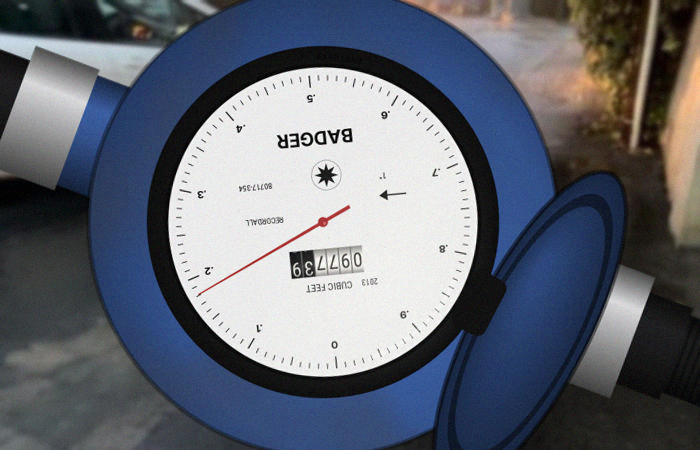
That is 97739.18 ft³
